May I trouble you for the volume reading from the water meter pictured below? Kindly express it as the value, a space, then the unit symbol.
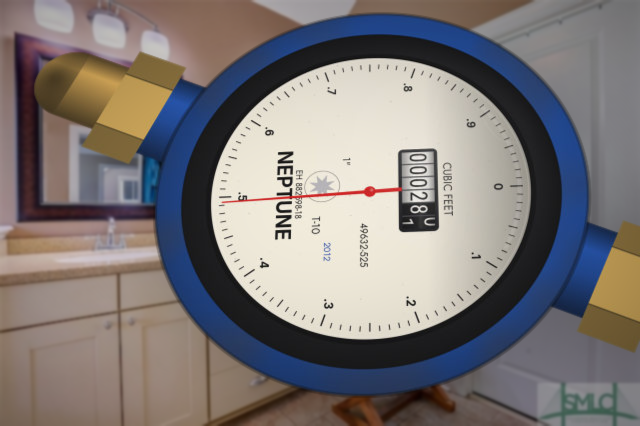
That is 280.49 ft³
